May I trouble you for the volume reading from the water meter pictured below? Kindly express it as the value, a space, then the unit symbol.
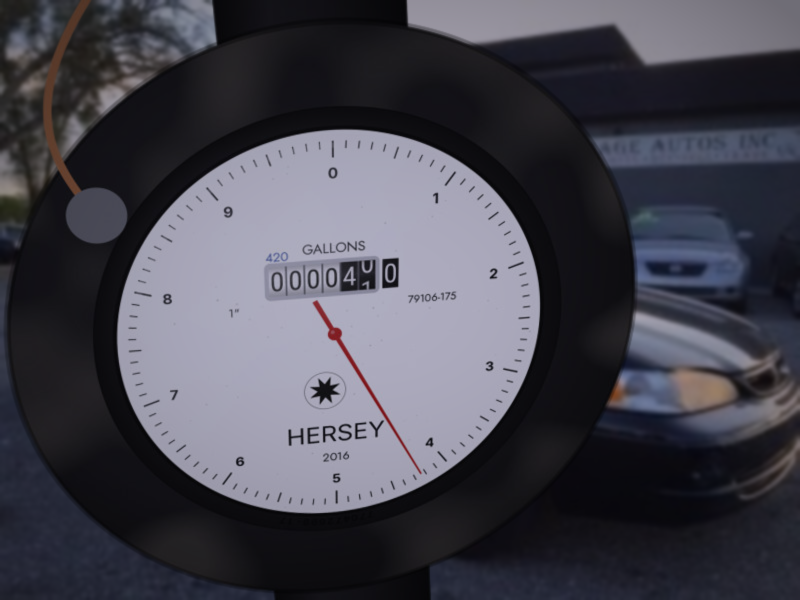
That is 404.2 gal
